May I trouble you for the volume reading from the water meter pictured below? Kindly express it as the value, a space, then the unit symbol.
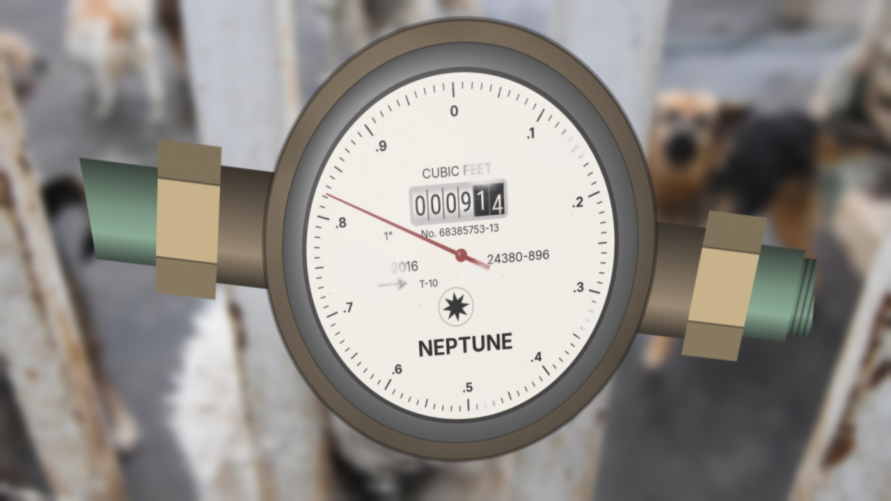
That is 913.82 ft³
